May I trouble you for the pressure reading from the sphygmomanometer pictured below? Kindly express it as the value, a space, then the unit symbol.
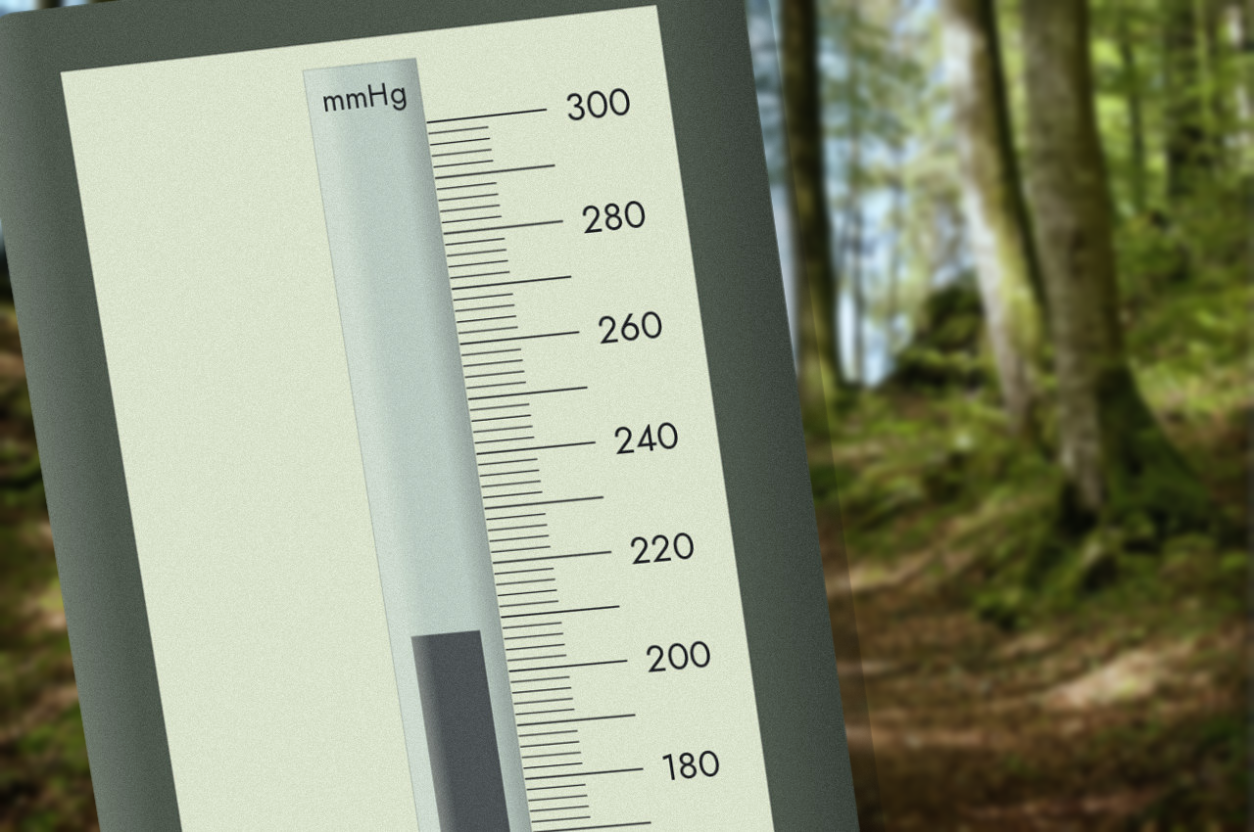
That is 208 mmHg
